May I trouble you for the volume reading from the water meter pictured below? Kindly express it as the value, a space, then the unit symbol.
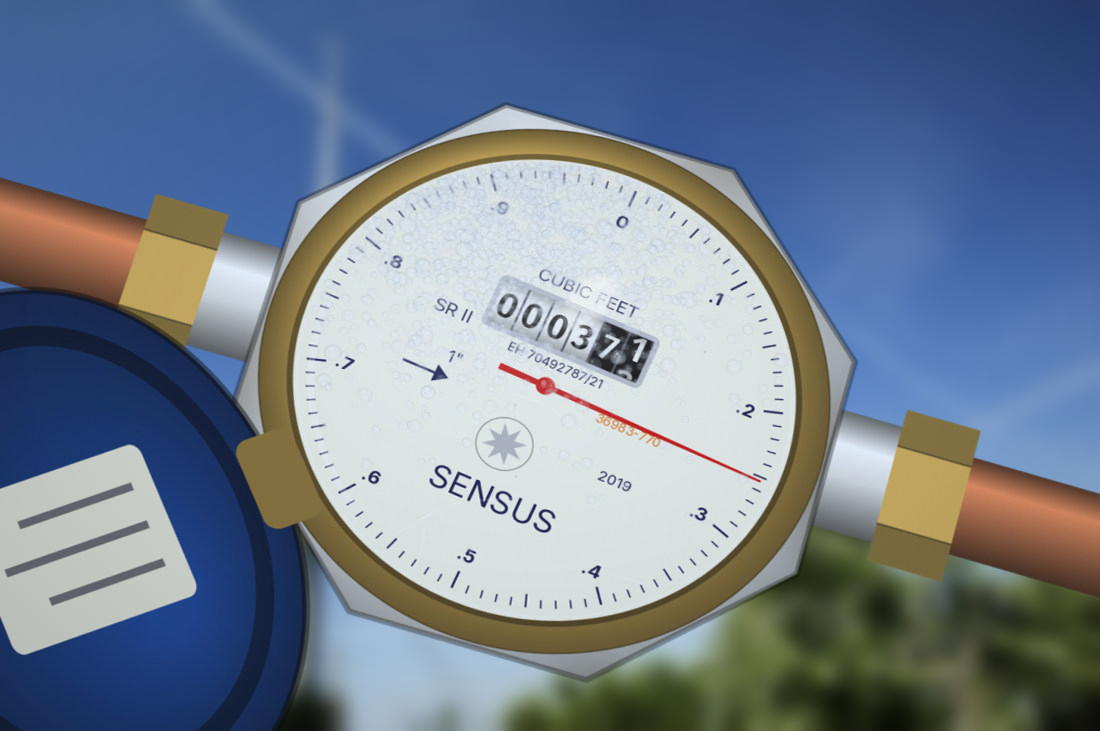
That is 371.25 ft³
